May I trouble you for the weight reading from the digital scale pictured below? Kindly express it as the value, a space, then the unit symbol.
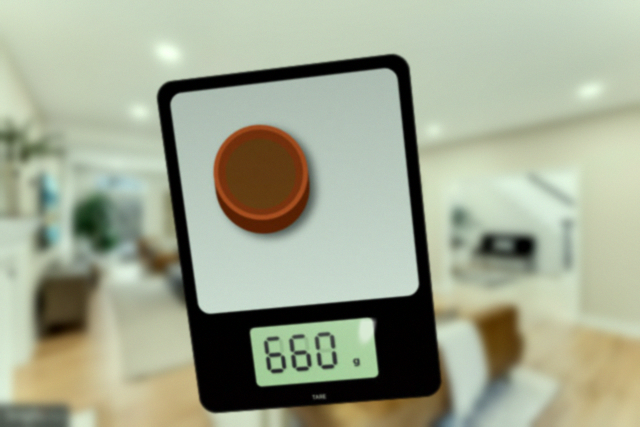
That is 660 g
